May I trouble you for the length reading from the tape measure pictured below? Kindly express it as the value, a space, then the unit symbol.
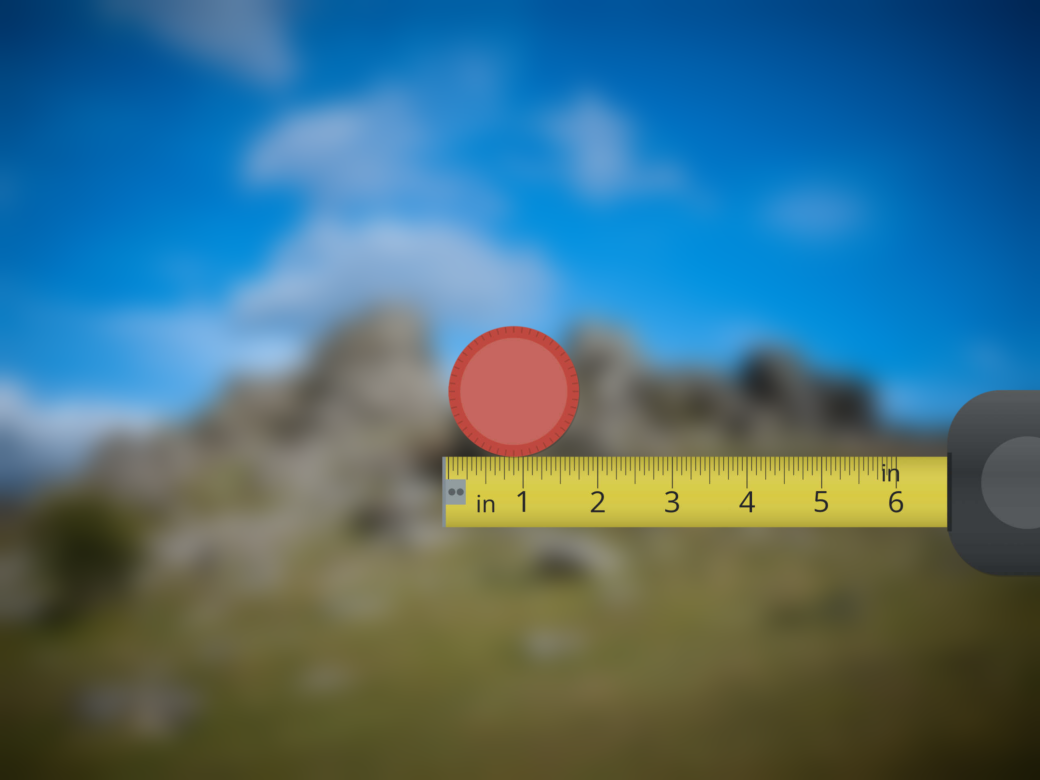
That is 1.75 in
